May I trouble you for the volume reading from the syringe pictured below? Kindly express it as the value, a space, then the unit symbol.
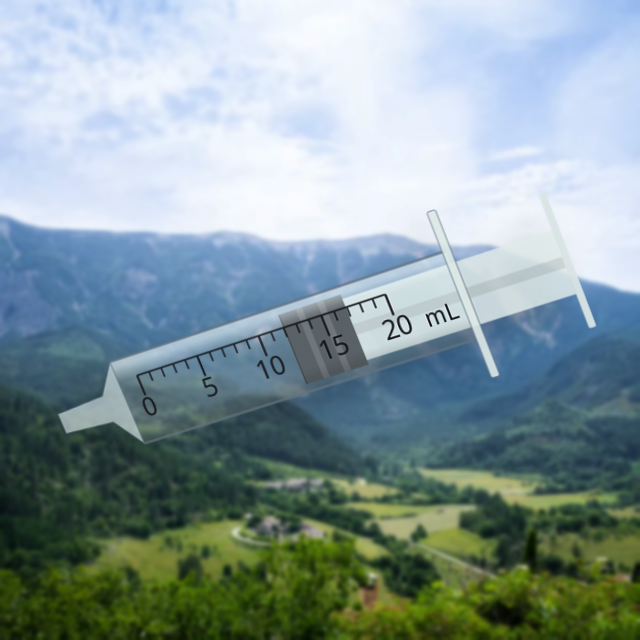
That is 12 mL
